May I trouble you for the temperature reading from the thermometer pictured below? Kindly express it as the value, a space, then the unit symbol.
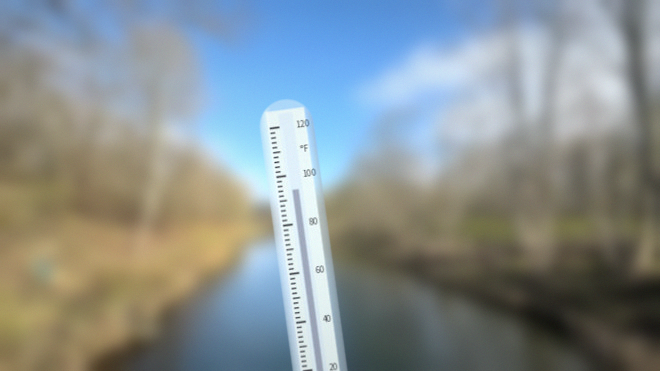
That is 94 °F
